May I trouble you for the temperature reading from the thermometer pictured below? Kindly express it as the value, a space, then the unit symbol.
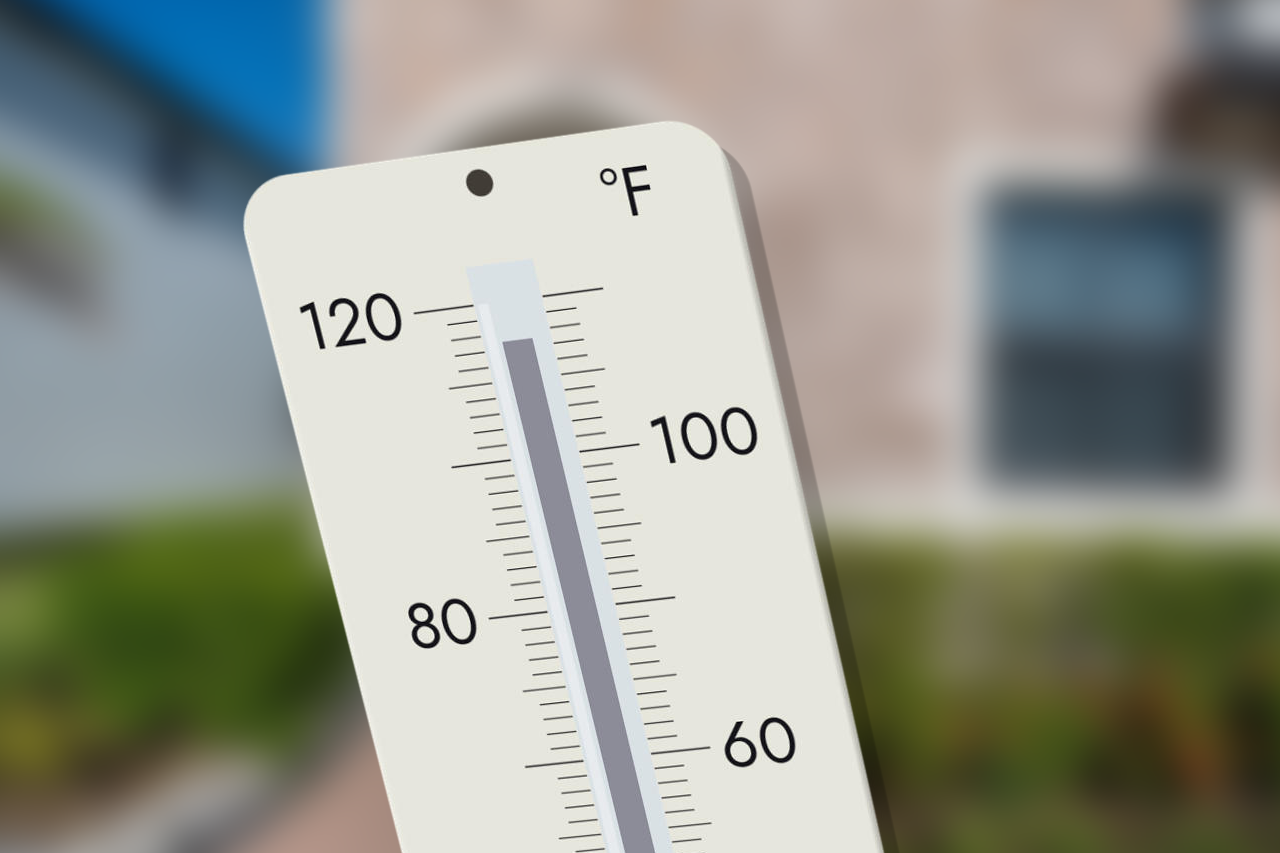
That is 115 °F
